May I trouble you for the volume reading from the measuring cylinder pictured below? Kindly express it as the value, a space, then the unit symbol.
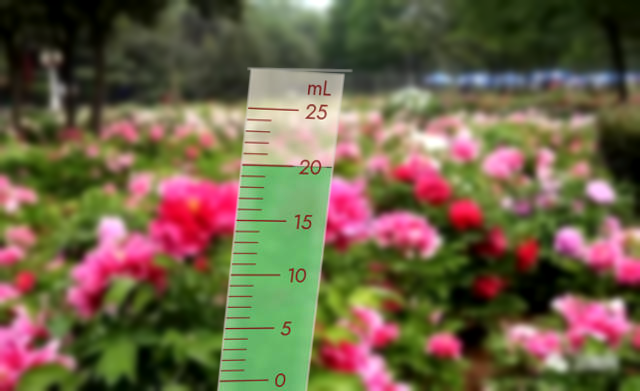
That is 20 mL
